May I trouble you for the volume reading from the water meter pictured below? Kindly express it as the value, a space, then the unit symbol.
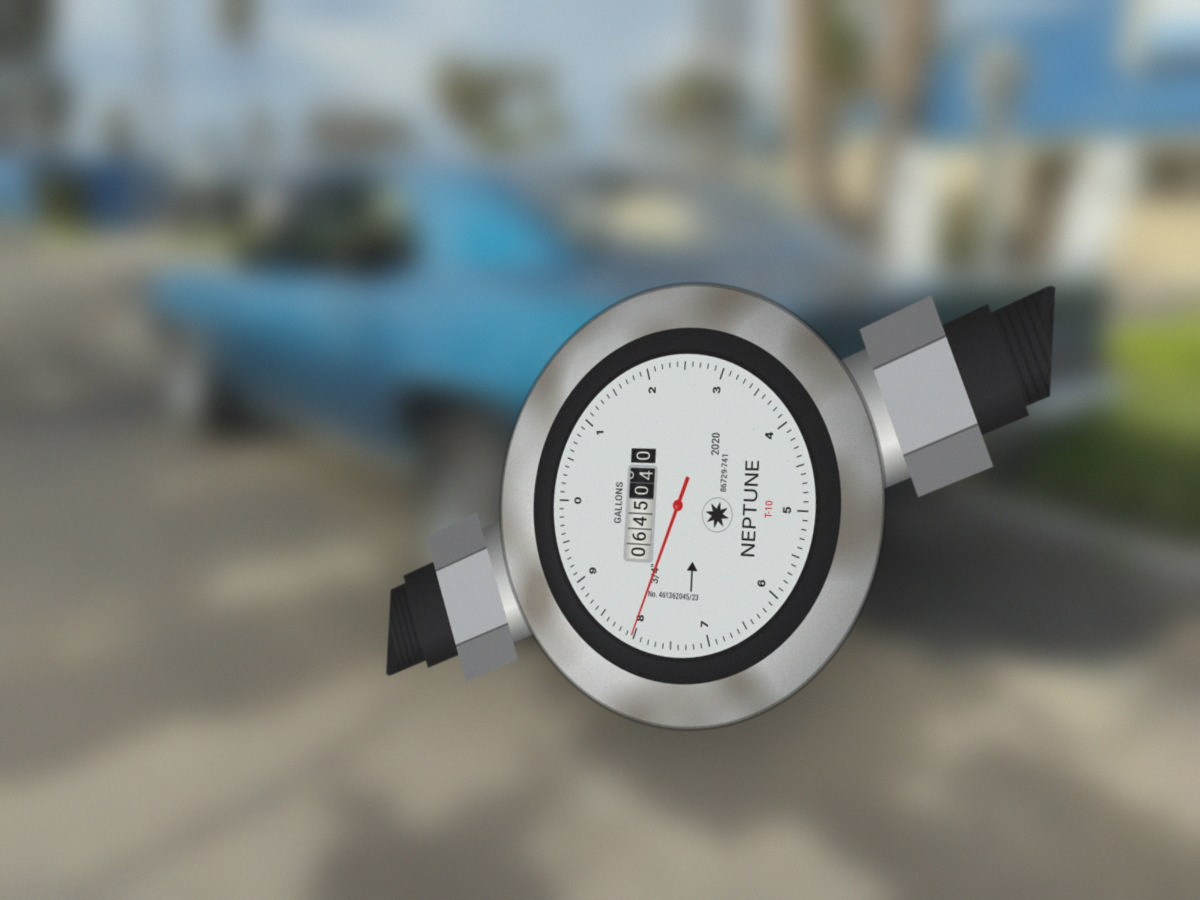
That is 645038.0 gal
